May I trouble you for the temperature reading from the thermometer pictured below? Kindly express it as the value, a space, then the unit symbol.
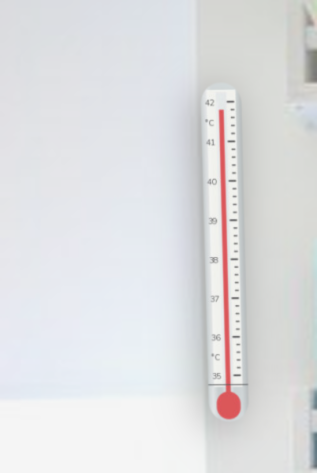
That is 41.8 °C
